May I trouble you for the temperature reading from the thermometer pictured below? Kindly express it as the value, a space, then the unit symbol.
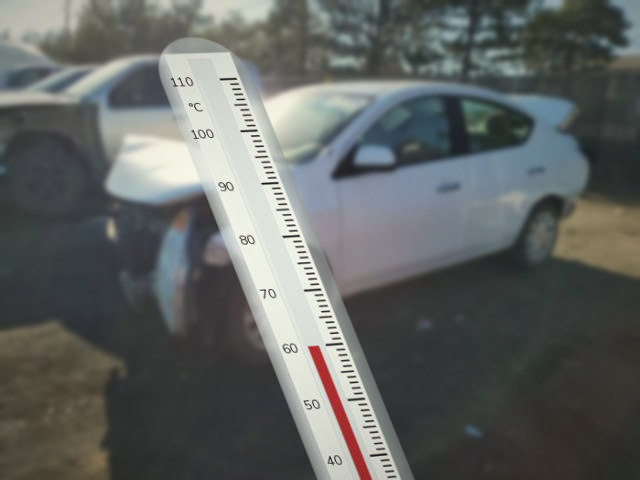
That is 60 °C
